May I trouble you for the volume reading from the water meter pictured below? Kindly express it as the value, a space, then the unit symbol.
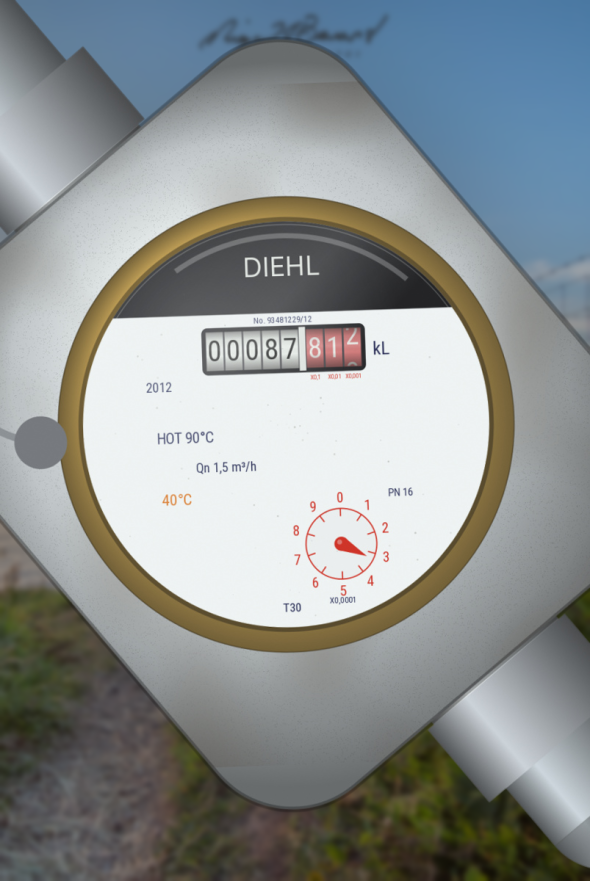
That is 87.8123 kL
